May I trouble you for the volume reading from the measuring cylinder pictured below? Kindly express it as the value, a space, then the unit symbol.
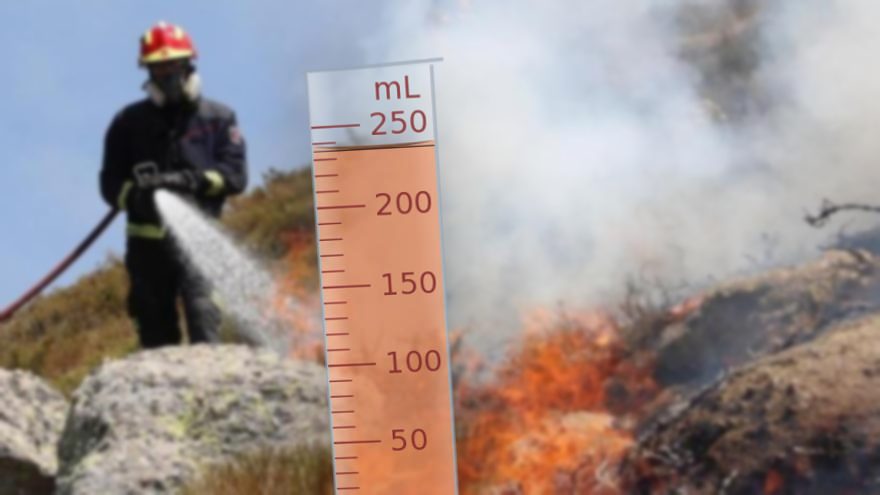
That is 235 mL
